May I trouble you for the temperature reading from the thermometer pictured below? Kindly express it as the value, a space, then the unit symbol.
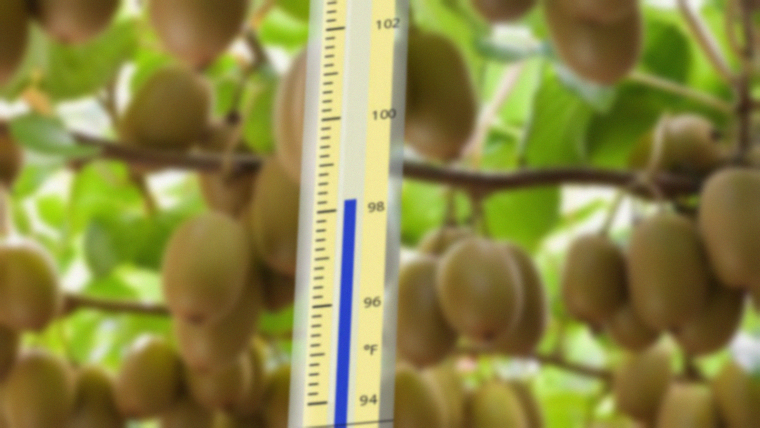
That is 98.2 °F
